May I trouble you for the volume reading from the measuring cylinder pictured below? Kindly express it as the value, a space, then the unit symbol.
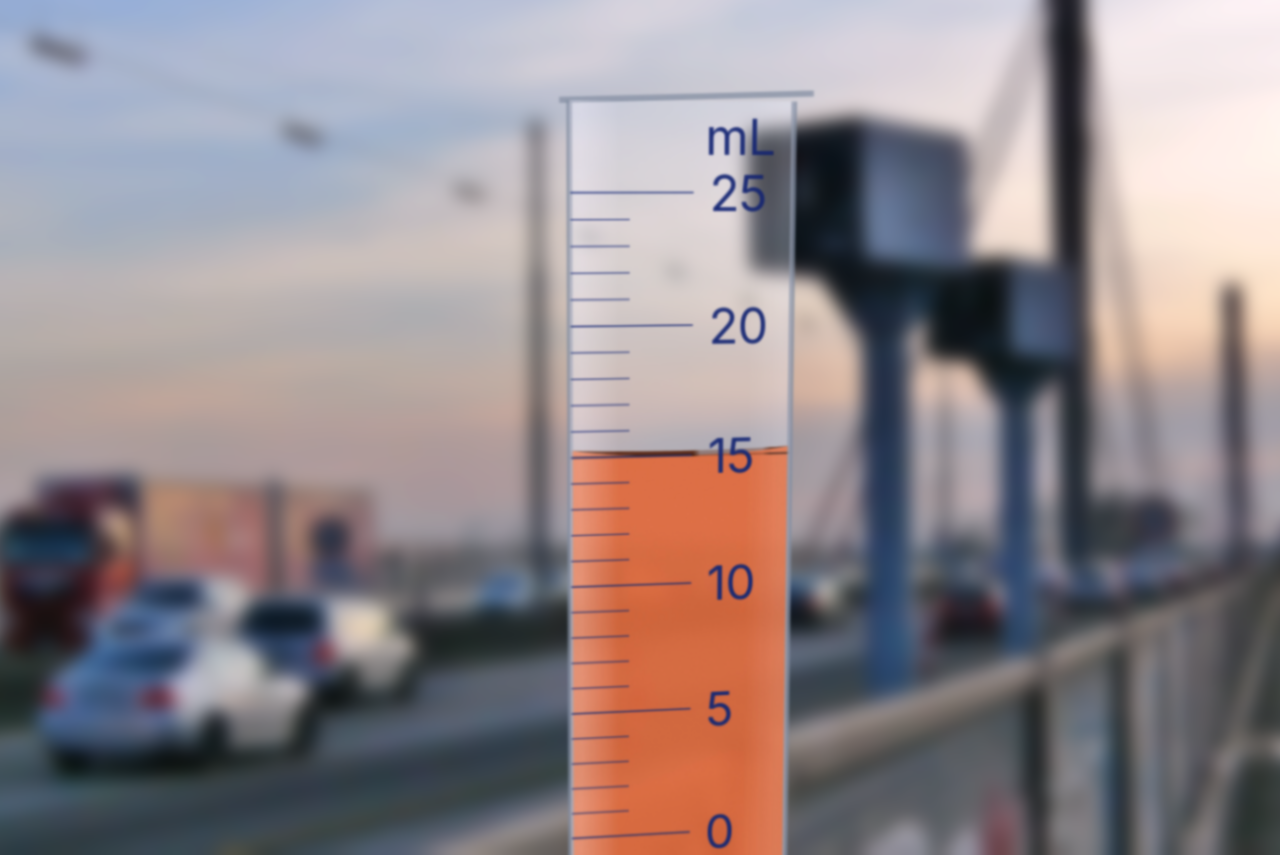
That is 15 mL
